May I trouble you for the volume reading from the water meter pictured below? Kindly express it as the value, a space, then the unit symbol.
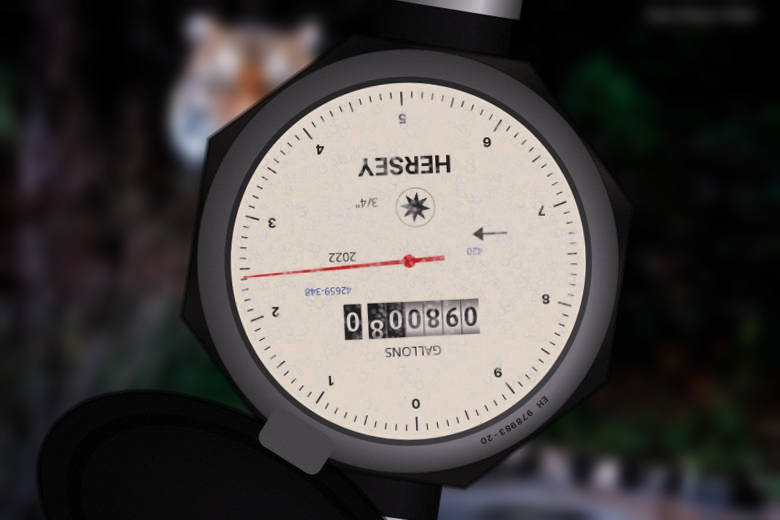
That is 980082.4 gal
